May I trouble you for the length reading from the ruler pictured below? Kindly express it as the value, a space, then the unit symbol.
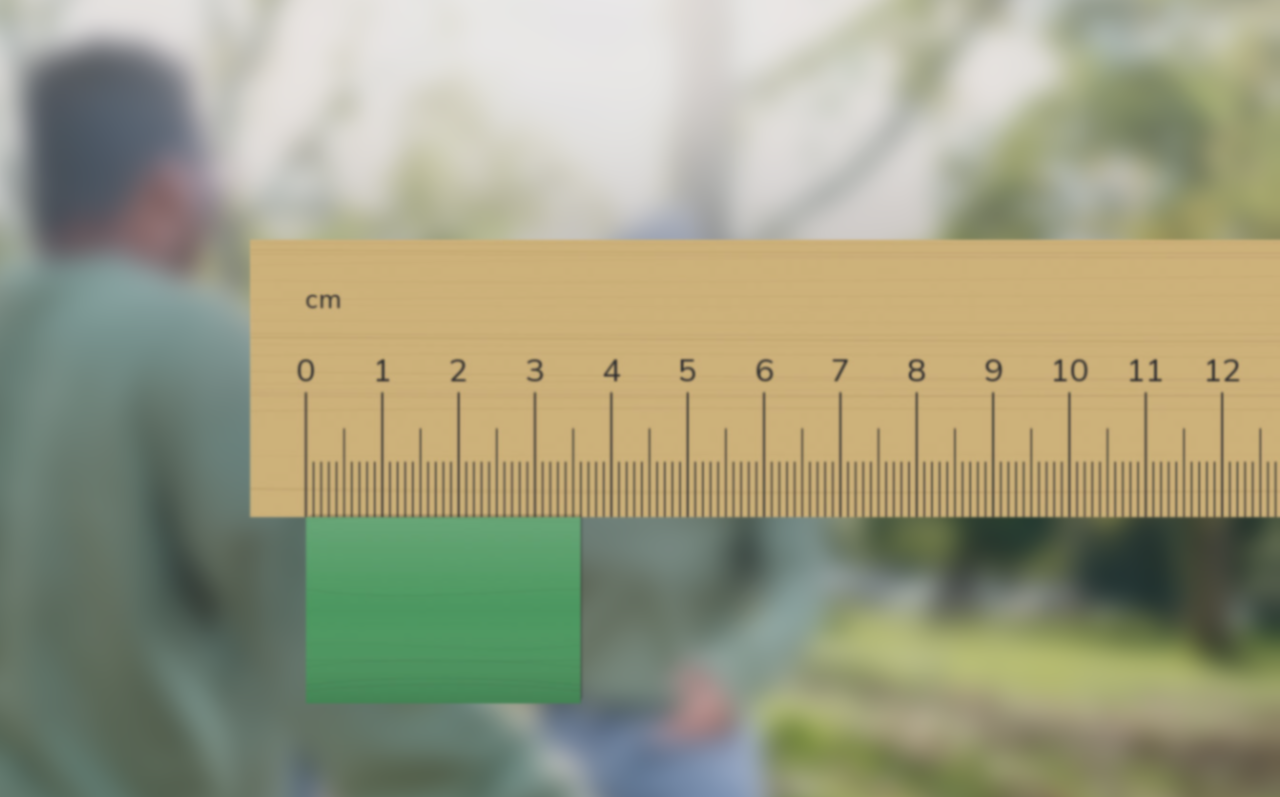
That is 3.6 cm
